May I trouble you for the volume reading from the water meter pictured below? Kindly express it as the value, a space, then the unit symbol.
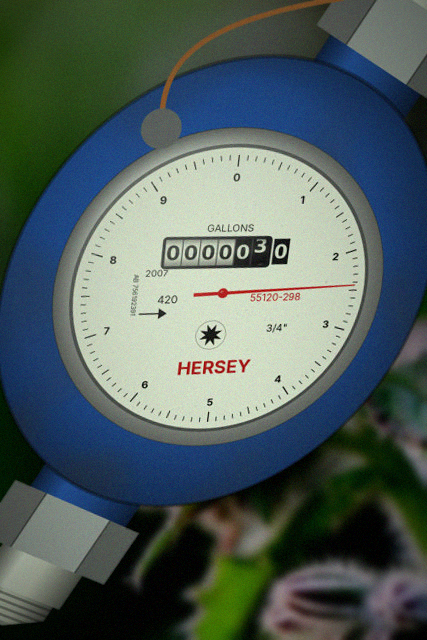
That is 32.4 gal
